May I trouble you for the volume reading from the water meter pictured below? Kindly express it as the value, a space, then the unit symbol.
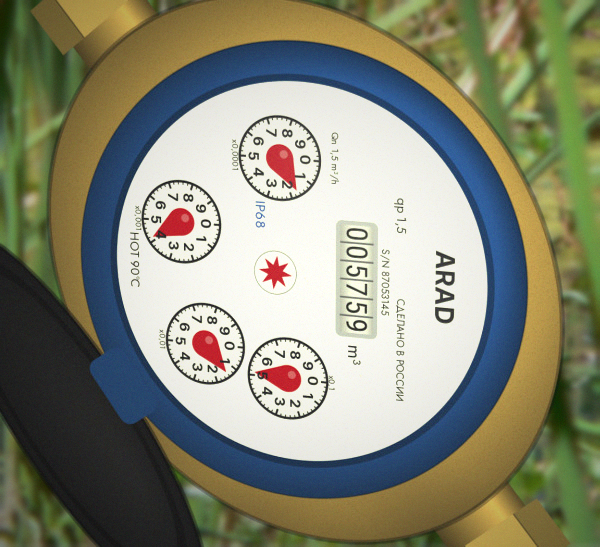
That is 5759.5141 m³
